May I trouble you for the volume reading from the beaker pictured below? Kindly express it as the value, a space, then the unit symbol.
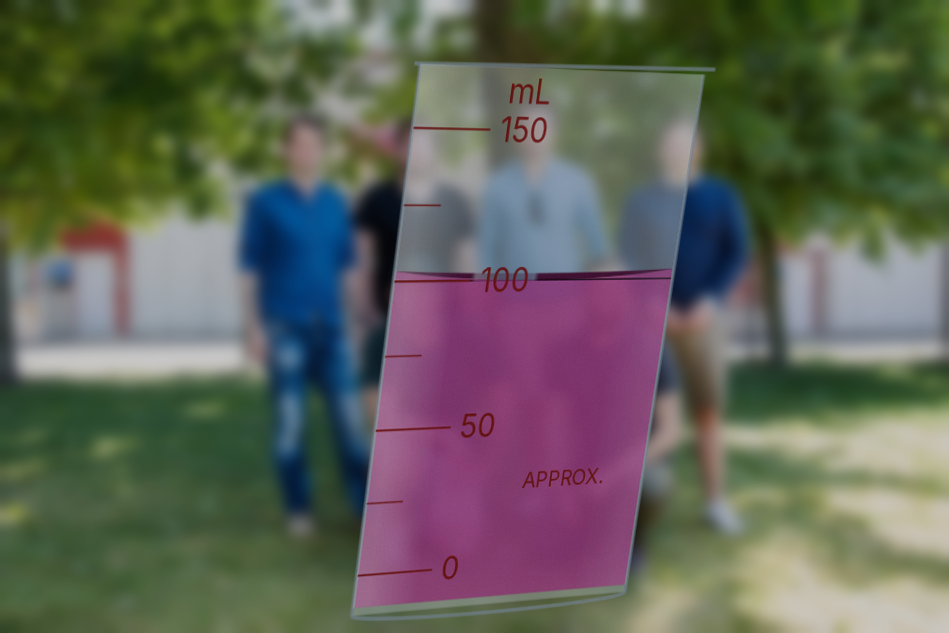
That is 100 mL
